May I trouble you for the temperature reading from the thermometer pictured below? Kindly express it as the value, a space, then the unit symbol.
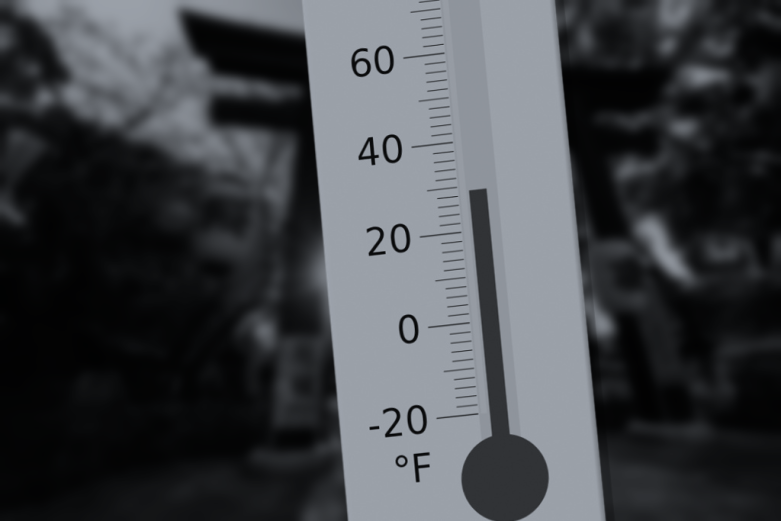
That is 29 °F
